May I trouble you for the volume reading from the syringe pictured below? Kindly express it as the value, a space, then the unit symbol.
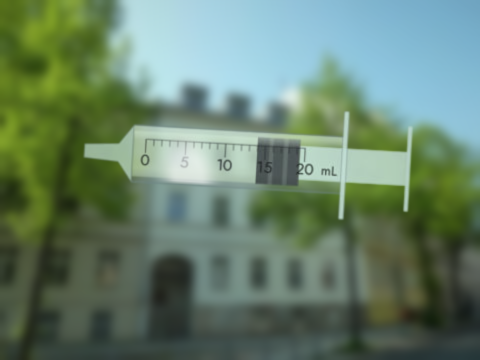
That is 14 mL
